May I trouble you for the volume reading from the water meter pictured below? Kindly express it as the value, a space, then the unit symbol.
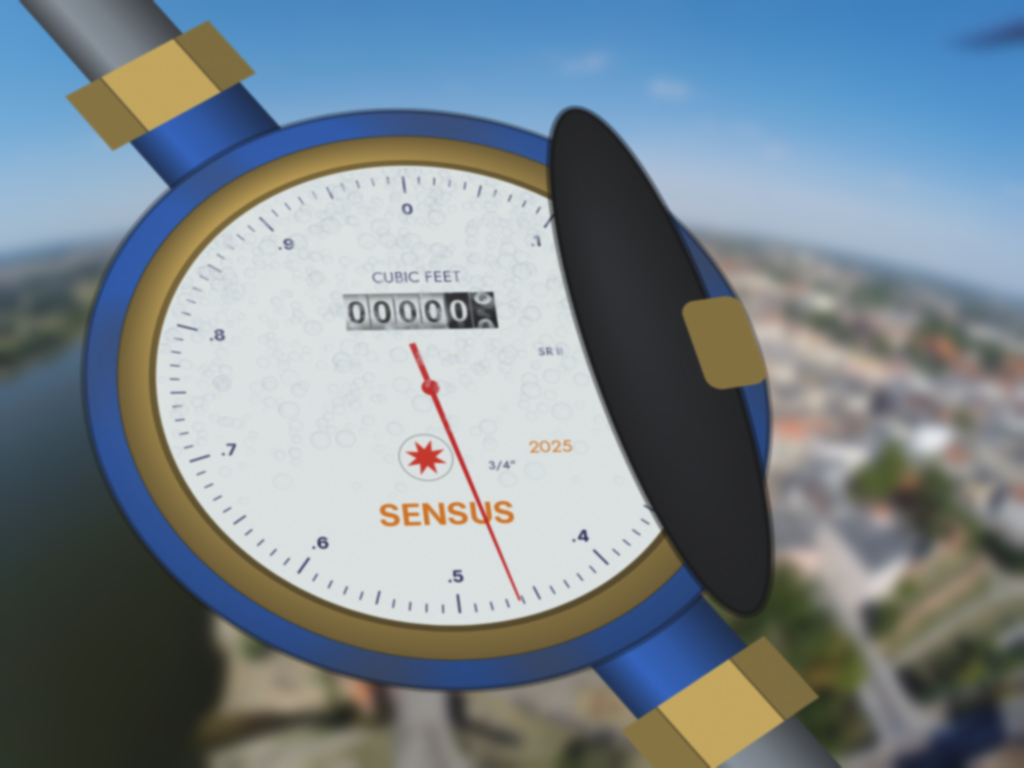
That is 8.46 ft³
